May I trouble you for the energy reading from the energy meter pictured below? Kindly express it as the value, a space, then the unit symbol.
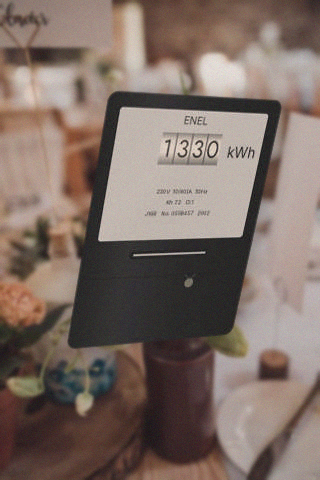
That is 1330 kWh
